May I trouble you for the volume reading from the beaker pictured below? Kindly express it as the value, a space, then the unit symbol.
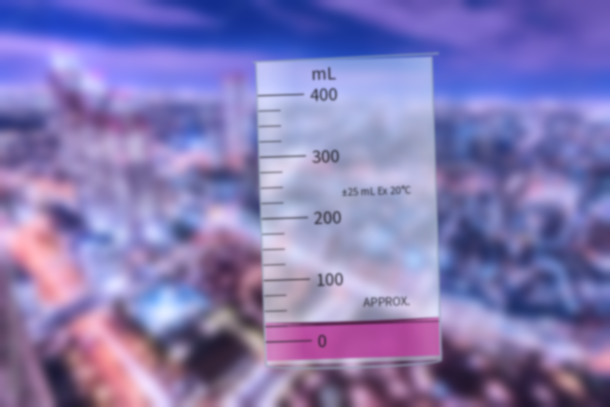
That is 25 mL
